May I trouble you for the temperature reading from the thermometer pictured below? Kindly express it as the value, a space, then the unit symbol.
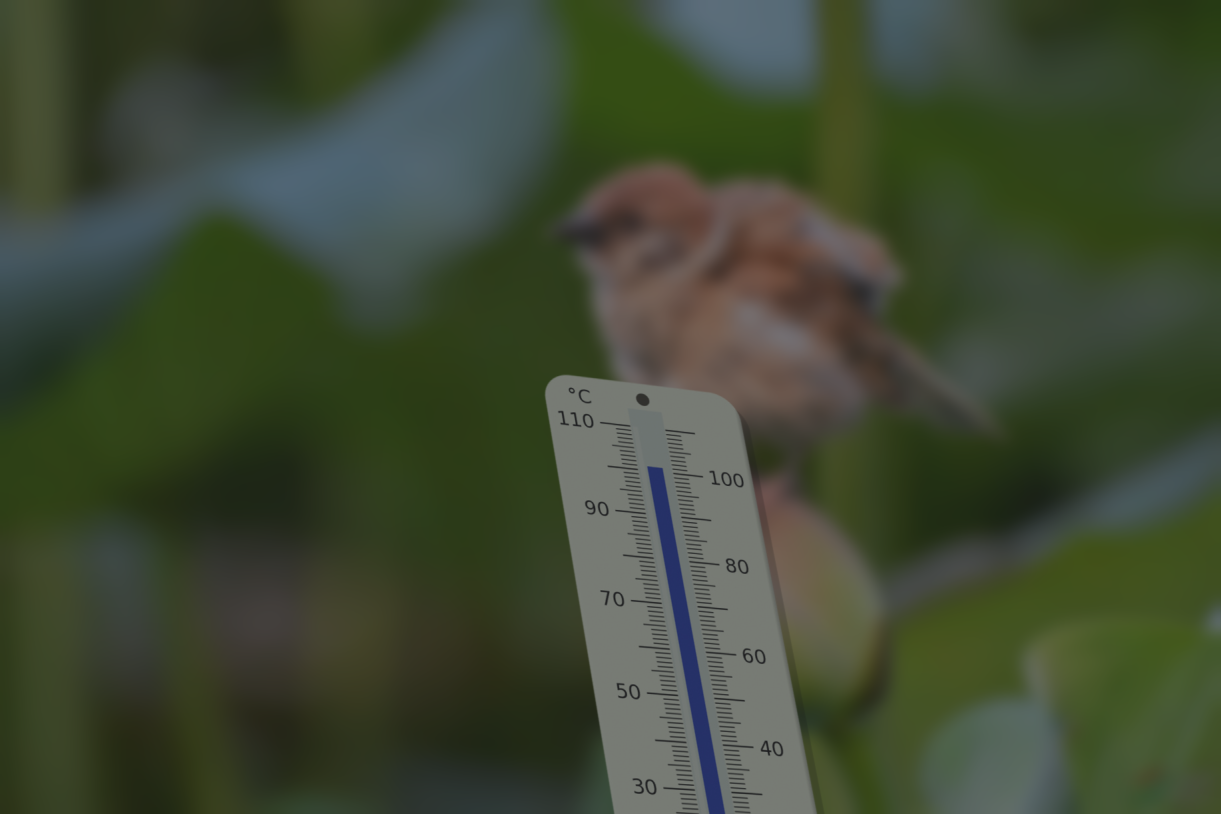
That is 101 °C
